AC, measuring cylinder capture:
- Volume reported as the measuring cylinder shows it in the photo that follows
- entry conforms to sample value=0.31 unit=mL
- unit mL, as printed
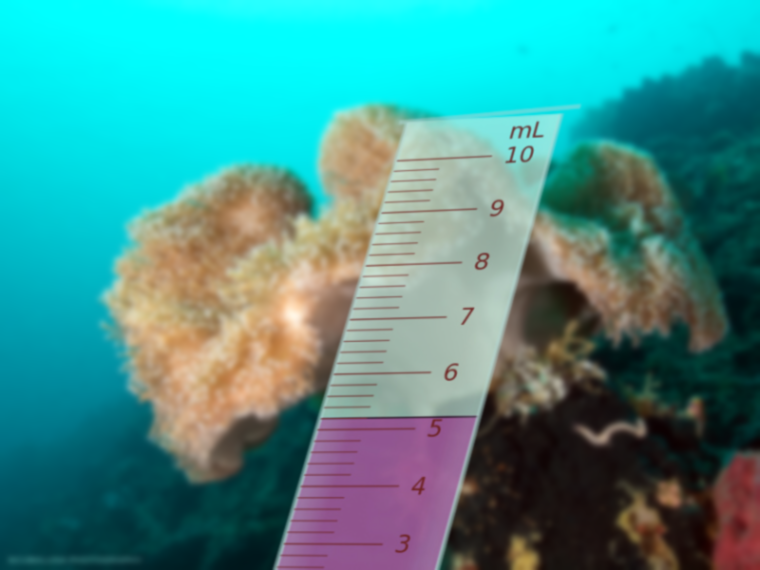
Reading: value=5.2 unit=mL
